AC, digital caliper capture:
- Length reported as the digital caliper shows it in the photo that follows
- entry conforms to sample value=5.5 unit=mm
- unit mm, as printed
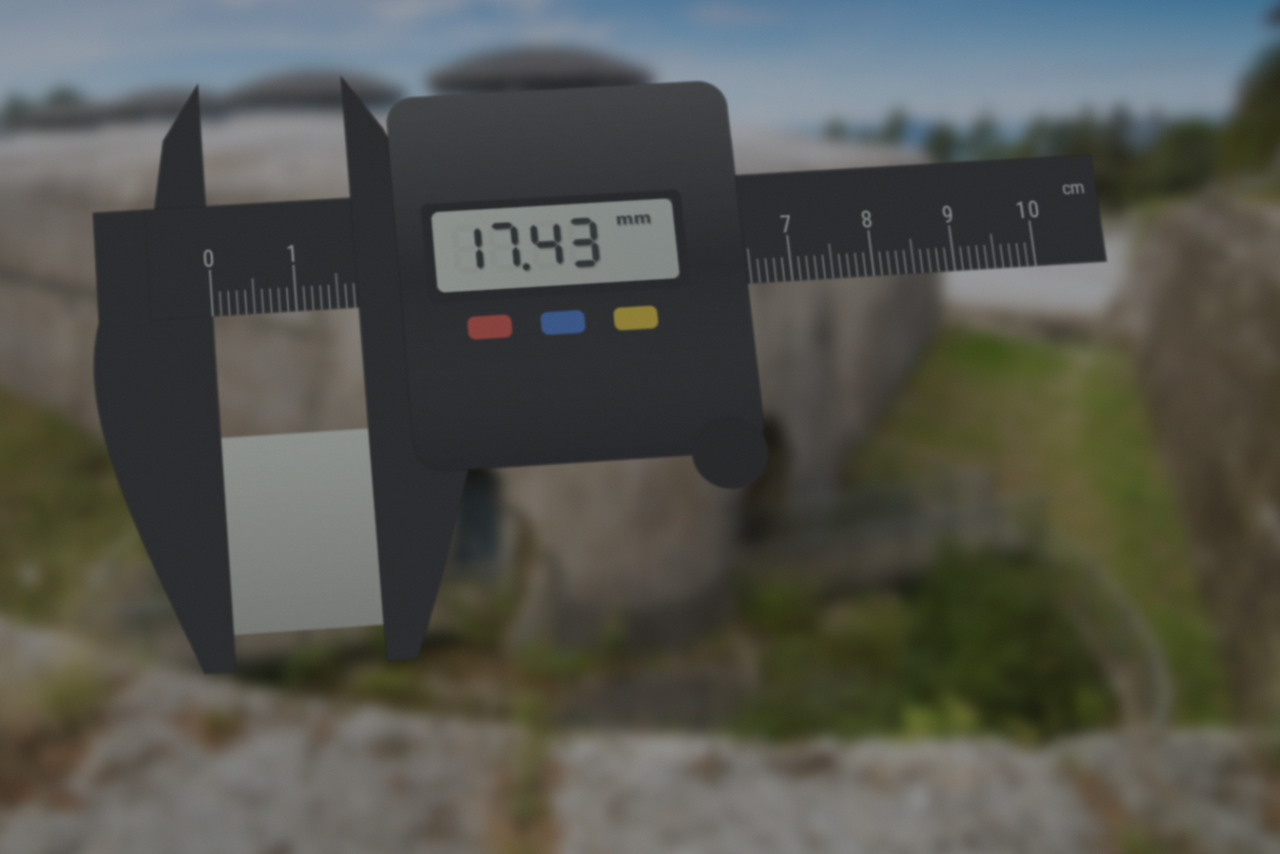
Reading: value=17.43 unit=mm
